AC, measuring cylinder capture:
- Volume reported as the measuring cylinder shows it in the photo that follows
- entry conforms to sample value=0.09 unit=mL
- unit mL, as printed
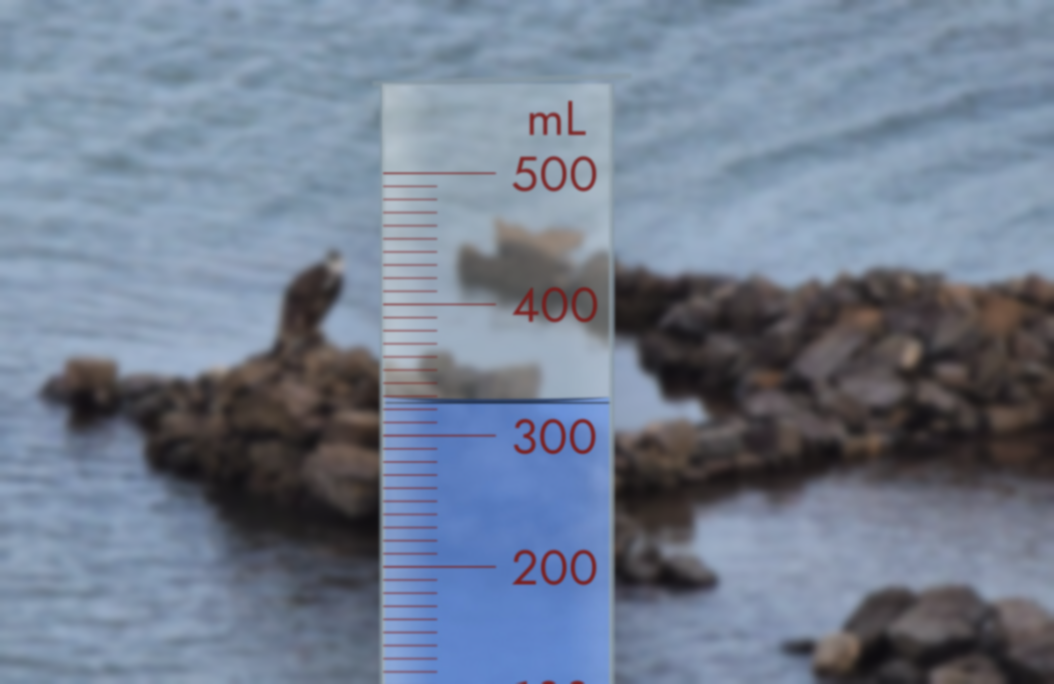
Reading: value=325 unit=mL
